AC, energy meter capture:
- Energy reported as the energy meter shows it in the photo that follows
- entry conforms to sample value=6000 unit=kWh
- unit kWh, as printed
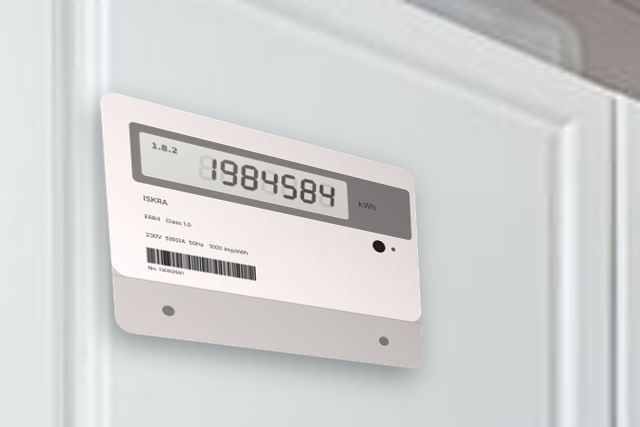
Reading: value=1984584 unit=kWh
